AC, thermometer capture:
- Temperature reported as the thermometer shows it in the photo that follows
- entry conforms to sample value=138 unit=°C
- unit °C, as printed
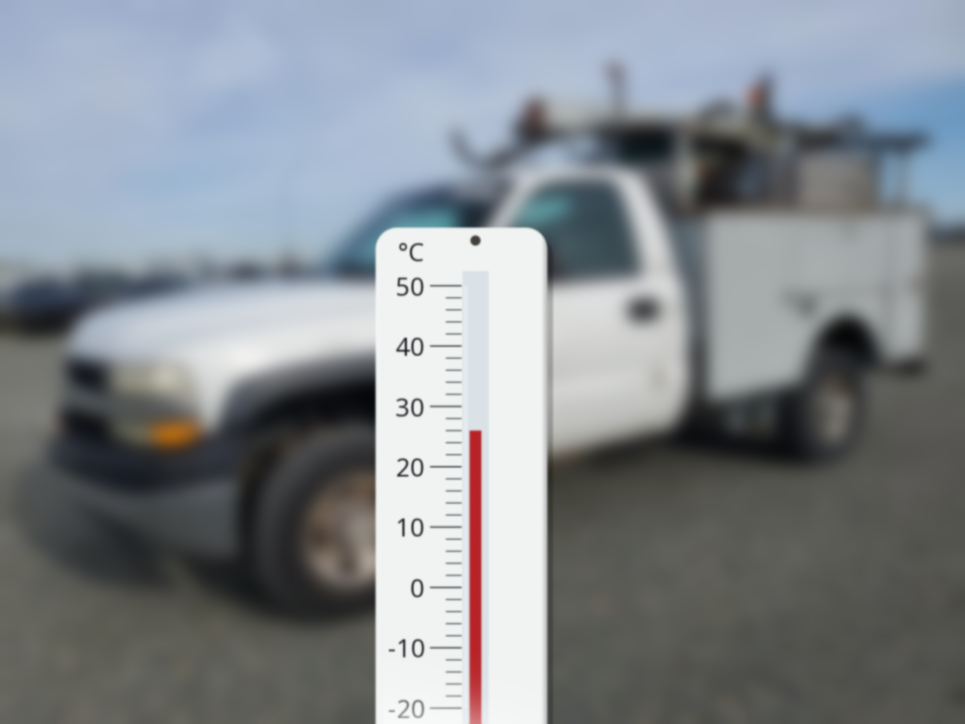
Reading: value=26 unit=°C
